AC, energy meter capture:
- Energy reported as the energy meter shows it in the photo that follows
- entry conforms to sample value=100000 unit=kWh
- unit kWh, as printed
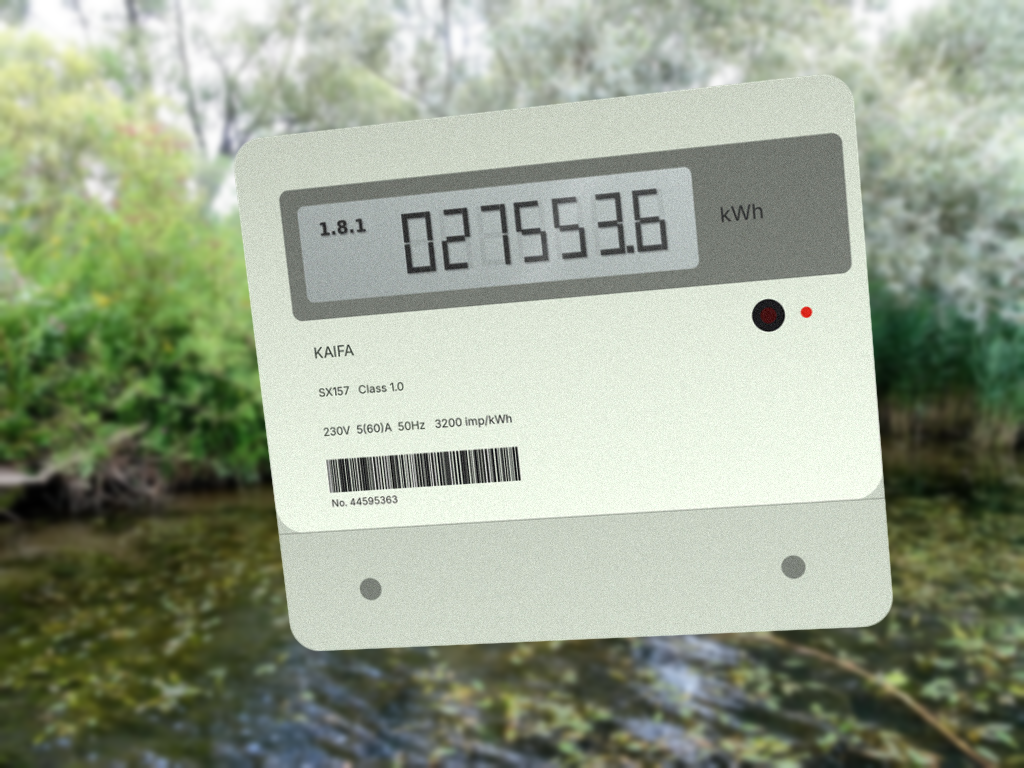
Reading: value=27553.6 unit=kWh
